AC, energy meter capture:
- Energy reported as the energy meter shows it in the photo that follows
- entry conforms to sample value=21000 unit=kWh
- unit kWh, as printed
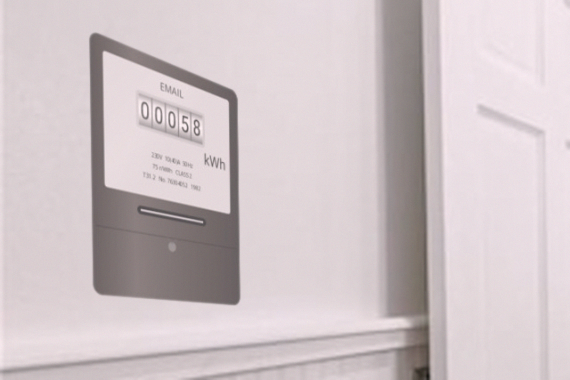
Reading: value=58 unit=kWh
